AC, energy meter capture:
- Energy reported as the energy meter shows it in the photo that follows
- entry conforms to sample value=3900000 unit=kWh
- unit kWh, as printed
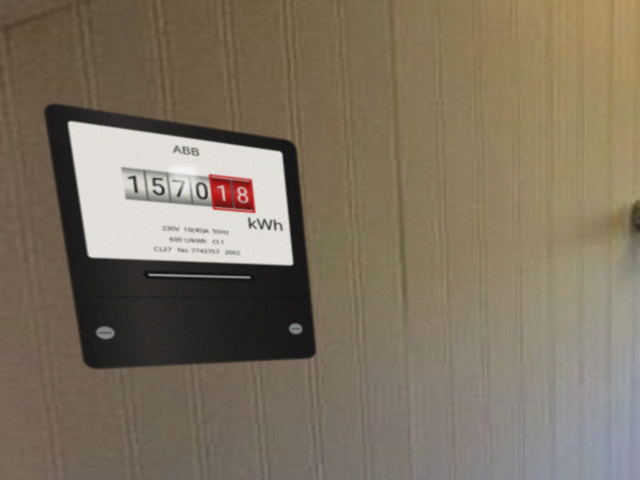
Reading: value=1570.18 unit=kWh
